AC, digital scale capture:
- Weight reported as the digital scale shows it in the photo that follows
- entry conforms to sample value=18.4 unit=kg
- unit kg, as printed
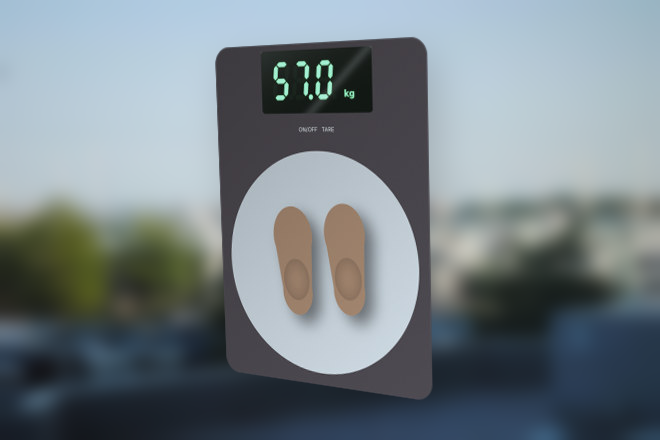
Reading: value=57.0 unit=kg
